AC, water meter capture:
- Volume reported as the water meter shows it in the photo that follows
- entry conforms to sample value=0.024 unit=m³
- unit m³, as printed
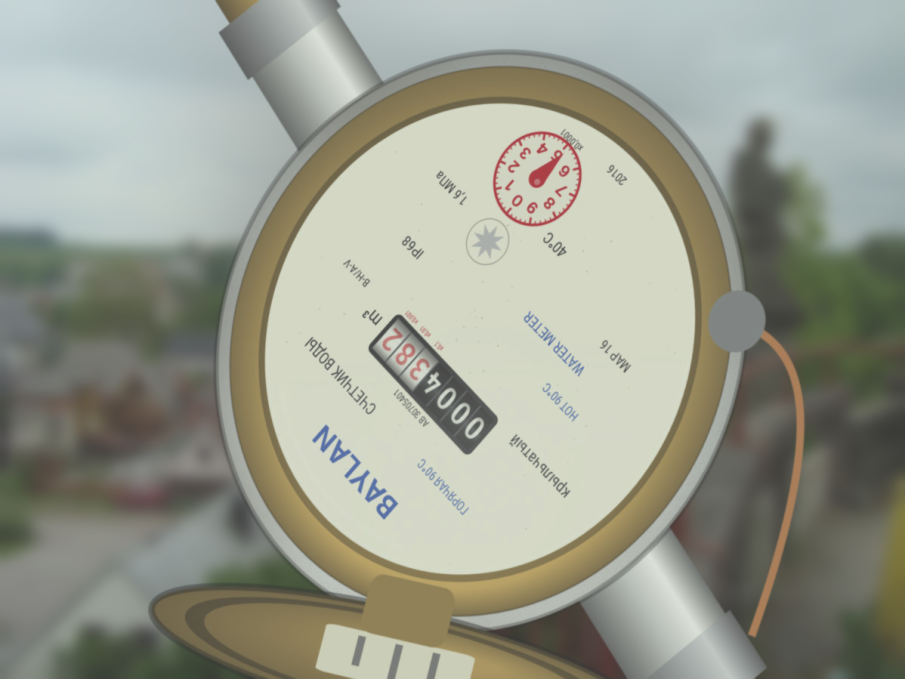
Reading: value=4.3825 unit=m³
